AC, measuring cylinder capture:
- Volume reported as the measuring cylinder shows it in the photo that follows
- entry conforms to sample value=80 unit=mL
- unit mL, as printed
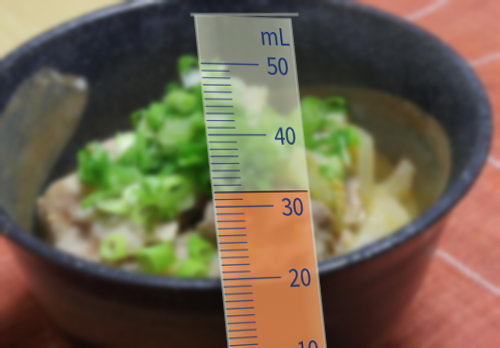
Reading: value=32 unit=mL
